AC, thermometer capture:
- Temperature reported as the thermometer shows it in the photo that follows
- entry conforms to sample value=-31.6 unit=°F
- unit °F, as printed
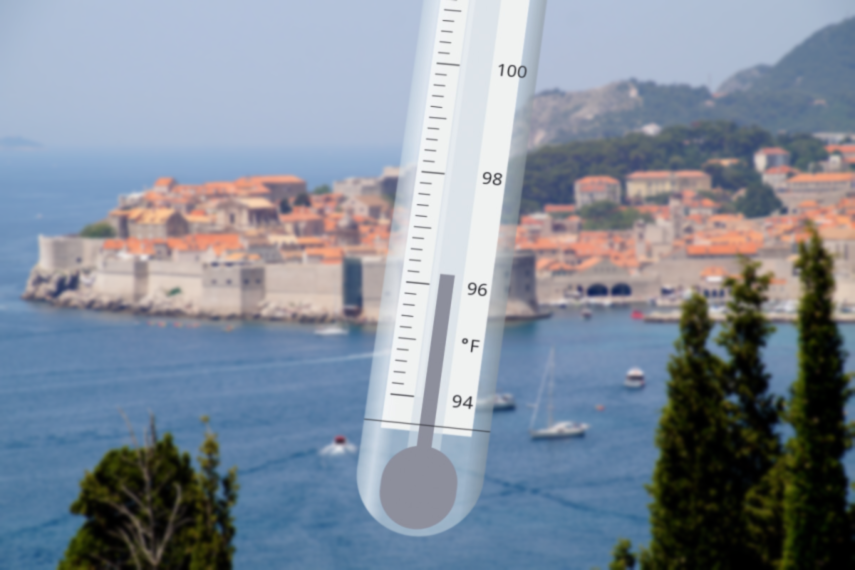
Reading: value=96.2 unit=°F
